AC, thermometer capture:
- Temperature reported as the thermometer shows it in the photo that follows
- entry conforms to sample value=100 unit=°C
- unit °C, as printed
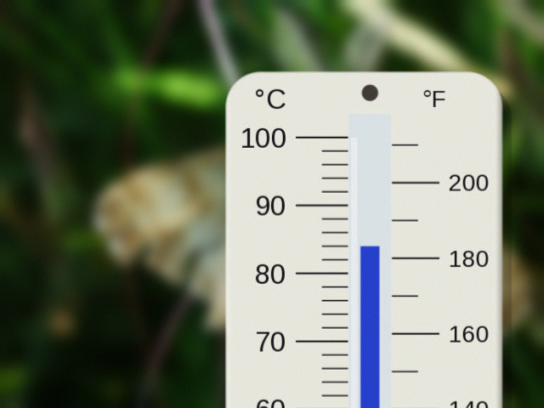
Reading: value=84 unit=°C
